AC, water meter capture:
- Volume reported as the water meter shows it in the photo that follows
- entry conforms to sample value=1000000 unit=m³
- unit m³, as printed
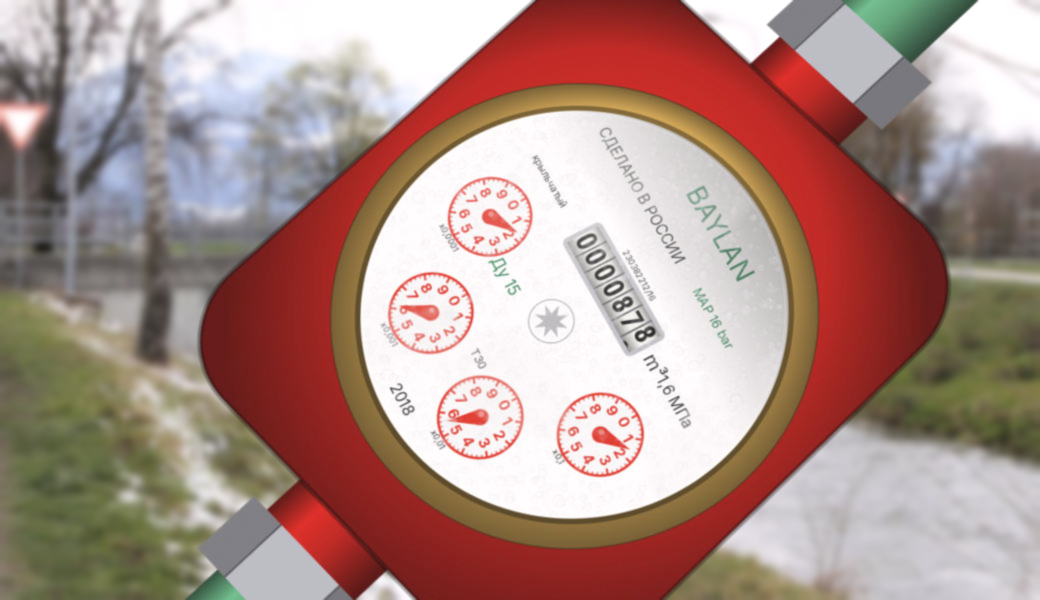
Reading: value=878.1561 unit=m³
